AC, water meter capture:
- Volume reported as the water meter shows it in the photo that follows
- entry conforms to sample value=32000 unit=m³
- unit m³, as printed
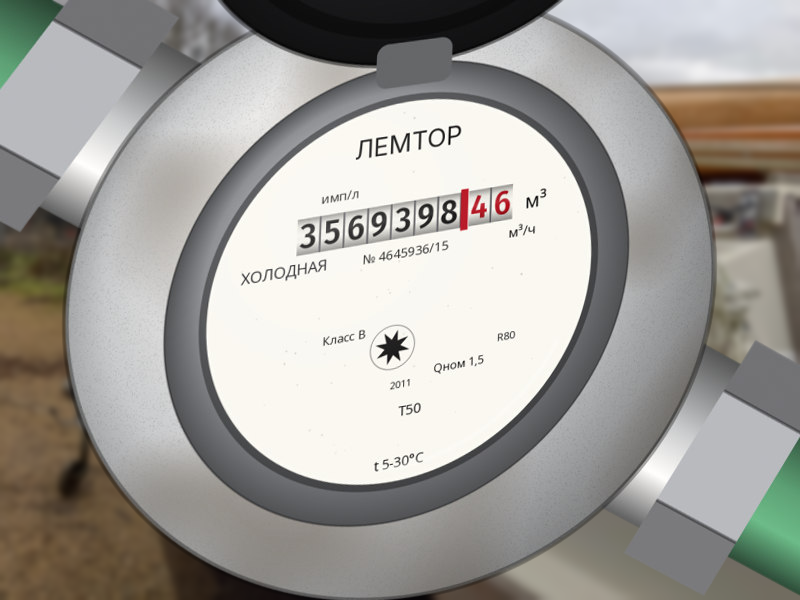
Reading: value=3569398.46 unit=m³
